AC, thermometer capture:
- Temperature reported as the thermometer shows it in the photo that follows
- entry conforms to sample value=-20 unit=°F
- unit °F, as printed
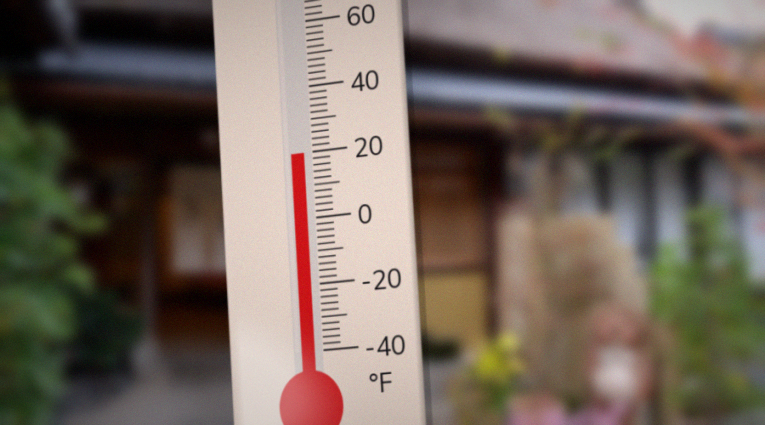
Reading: value=20 unit=°F
